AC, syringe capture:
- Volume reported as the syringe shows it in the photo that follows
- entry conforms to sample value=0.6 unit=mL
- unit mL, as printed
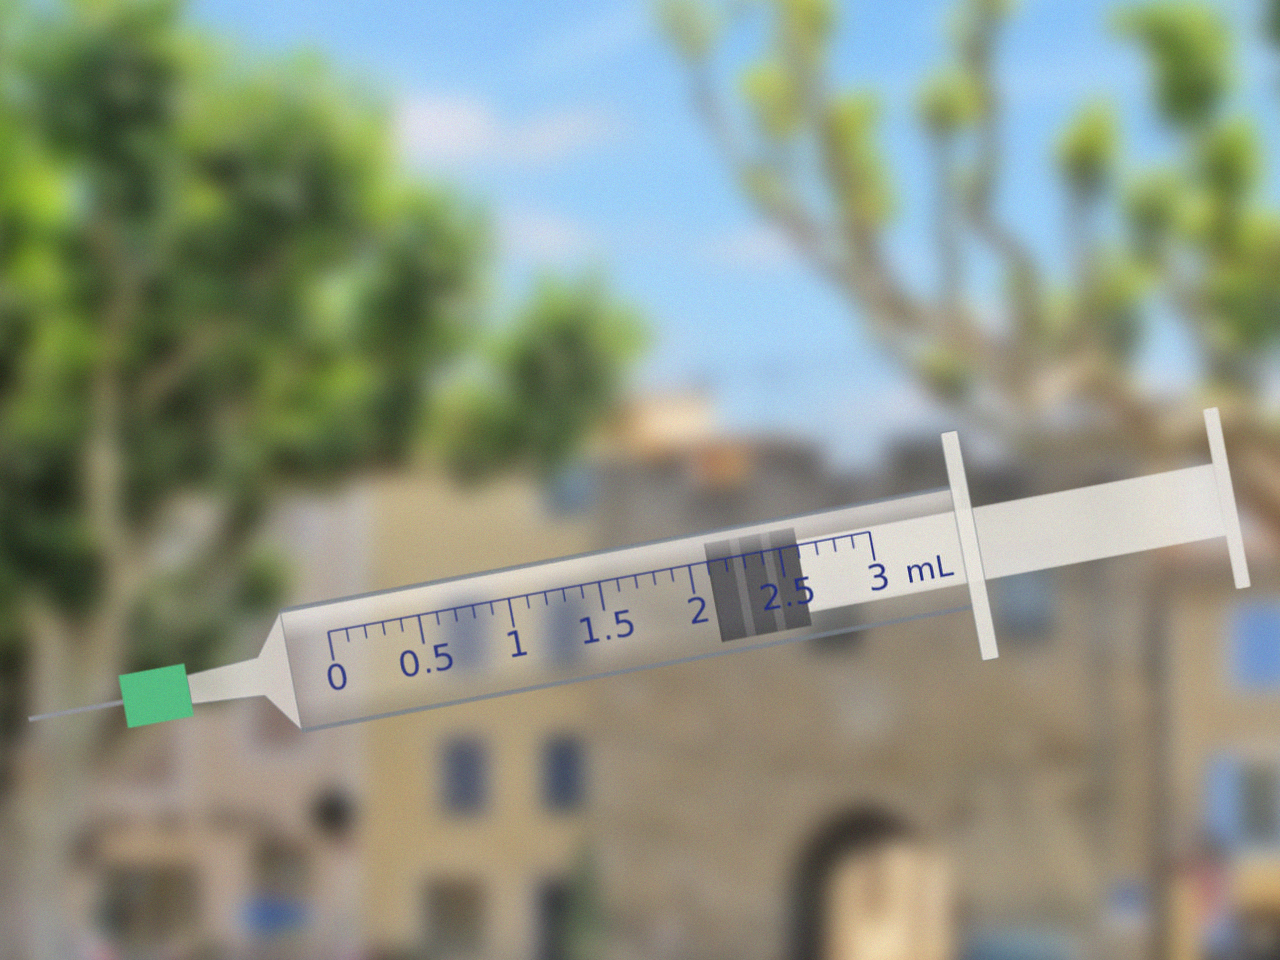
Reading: value=2.1 unit=mL
